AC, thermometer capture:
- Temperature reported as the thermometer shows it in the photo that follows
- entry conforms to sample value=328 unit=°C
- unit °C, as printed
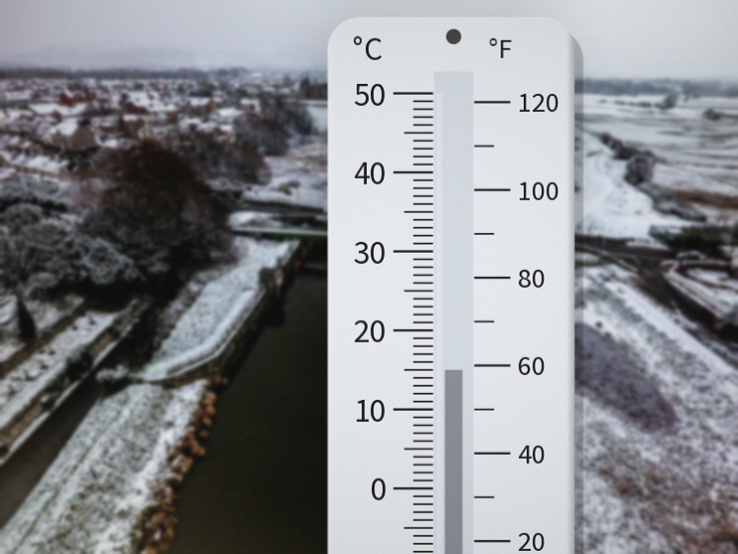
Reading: value=15 unit=°C
